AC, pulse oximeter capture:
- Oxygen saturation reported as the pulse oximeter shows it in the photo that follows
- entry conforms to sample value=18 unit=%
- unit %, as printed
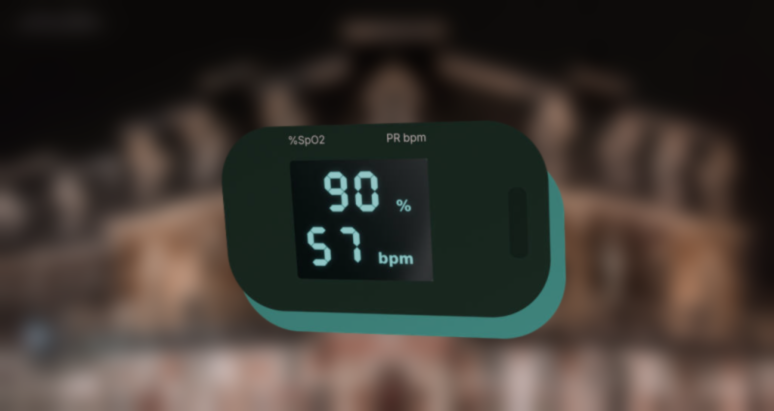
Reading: value=90 unit=%
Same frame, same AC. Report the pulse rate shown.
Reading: value=57 unit=bpm
